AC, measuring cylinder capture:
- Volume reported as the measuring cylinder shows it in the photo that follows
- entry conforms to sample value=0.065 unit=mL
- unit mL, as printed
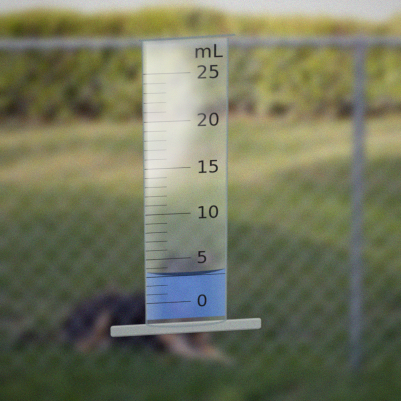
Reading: value=3 unit=mL
